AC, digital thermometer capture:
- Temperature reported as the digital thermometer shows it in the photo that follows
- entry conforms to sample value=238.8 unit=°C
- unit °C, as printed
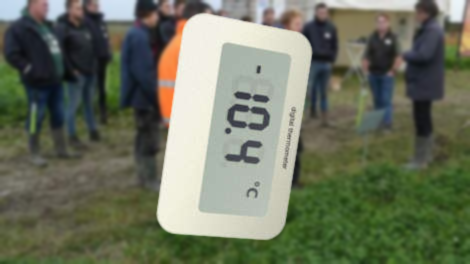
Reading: value=-10.4 unit=°C
